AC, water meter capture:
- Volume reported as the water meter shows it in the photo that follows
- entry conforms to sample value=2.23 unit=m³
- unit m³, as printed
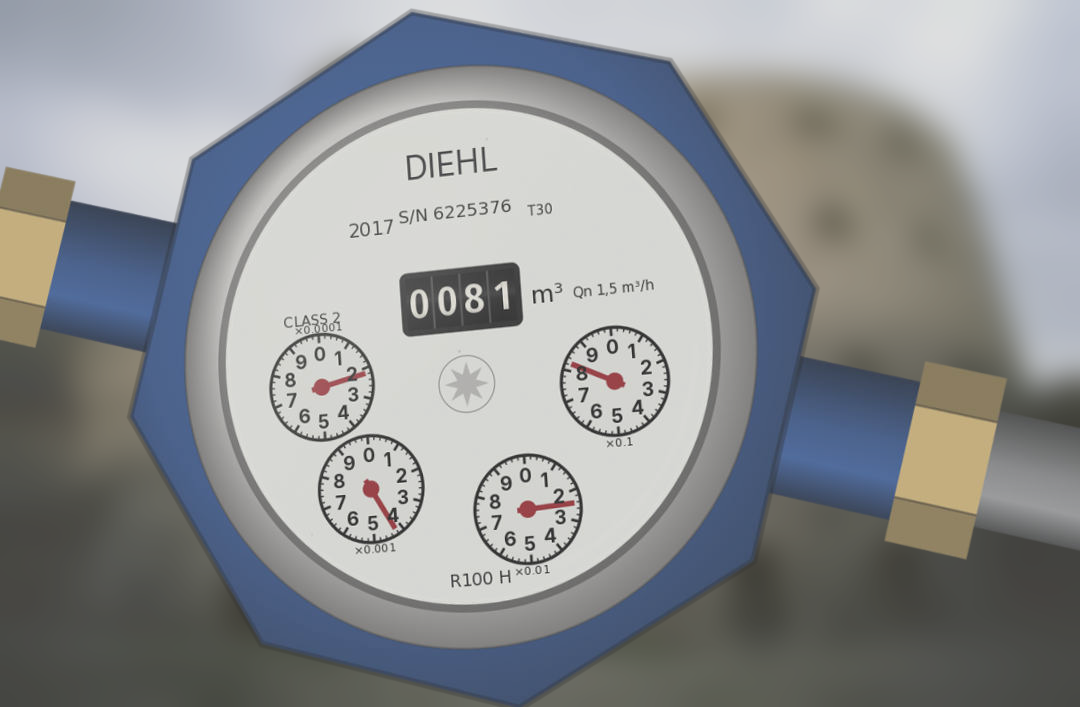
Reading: value=81.8242 unit=m³
